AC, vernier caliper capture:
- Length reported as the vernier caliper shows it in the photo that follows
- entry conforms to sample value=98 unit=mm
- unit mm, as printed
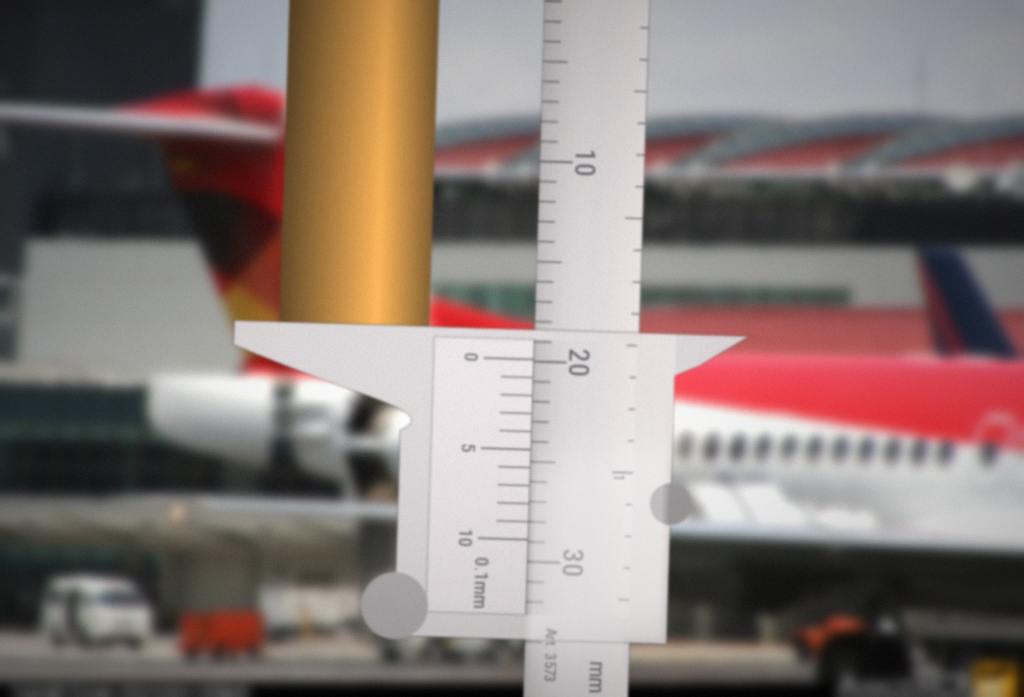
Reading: value=19.9 unit=mm
